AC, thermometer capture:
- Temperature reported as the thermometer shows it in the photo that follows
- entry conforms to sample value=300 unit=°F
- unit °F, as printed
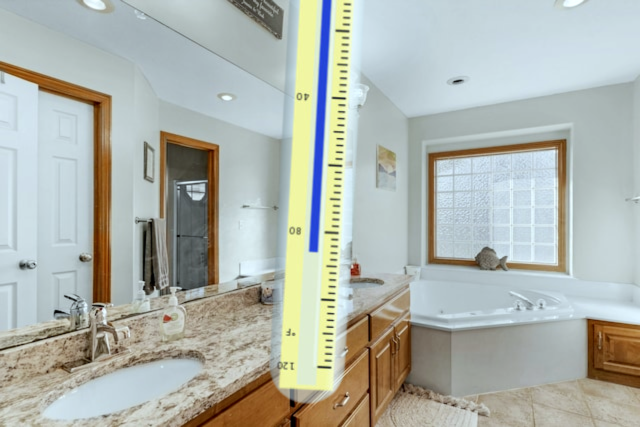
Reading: value=86 unit=°F
